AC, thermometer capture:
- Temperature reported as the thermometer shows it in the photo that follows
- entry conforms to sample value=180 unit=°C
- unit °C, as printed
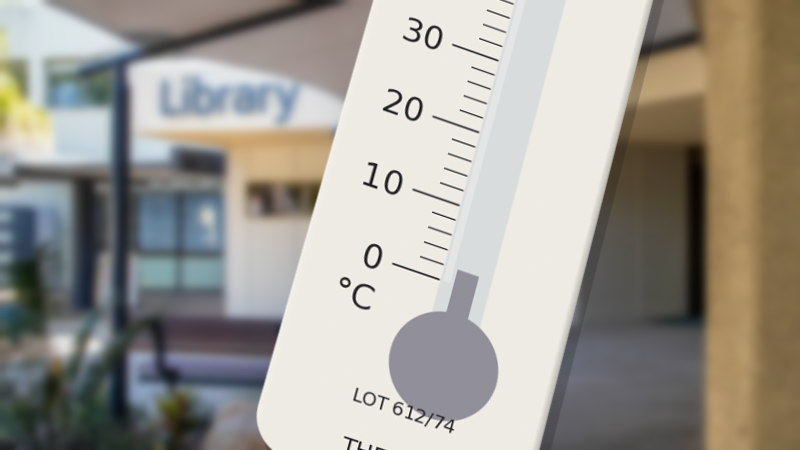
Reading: value=2 unit=°C
